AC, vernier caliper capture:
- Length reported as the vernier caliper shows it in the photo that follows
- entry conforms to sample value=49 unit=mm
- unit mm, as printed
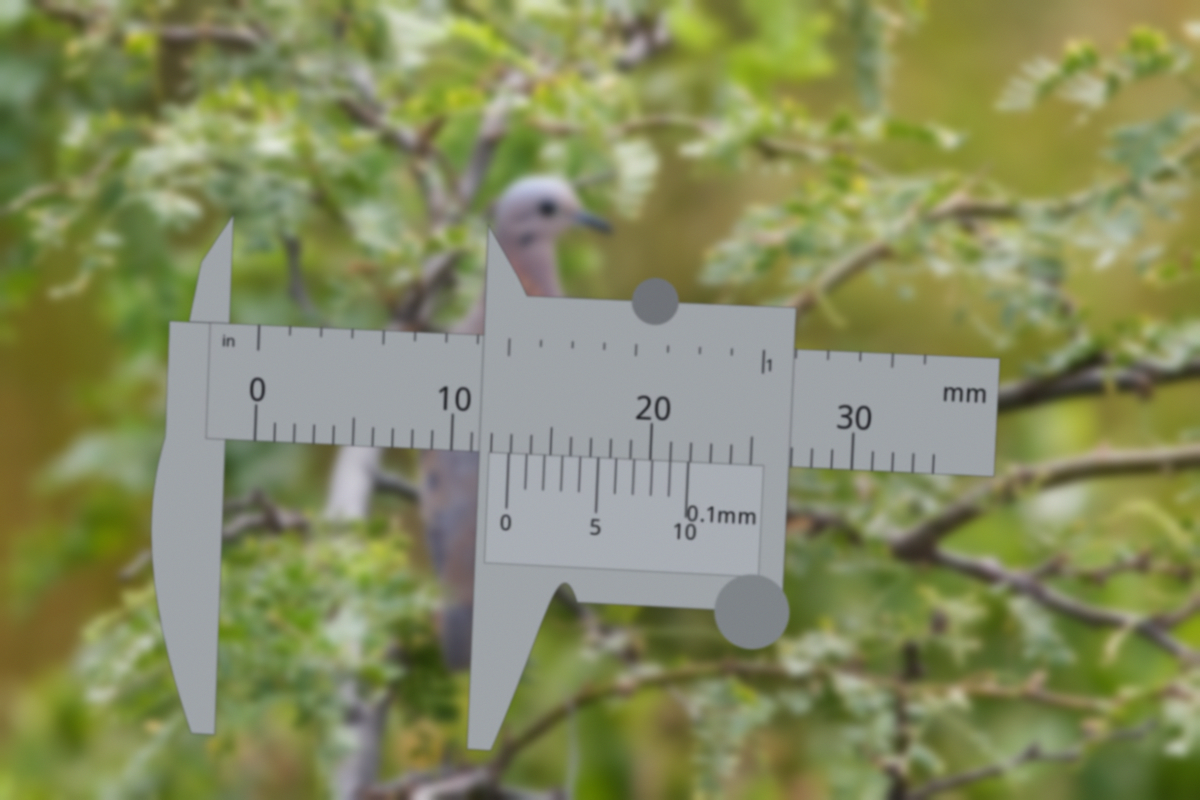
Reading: value=12.9 unit=mm
